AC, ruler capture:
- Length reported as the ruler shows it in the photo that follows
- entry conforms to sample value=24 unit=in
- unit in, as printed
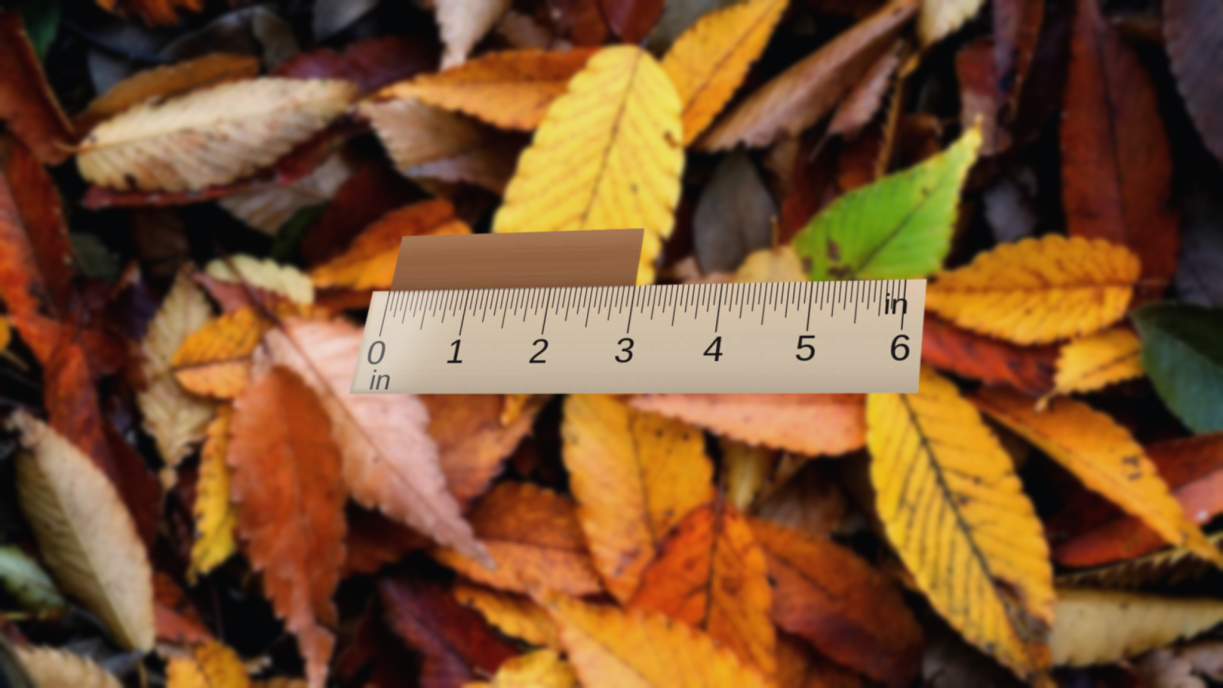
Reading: value=3 unit=in
